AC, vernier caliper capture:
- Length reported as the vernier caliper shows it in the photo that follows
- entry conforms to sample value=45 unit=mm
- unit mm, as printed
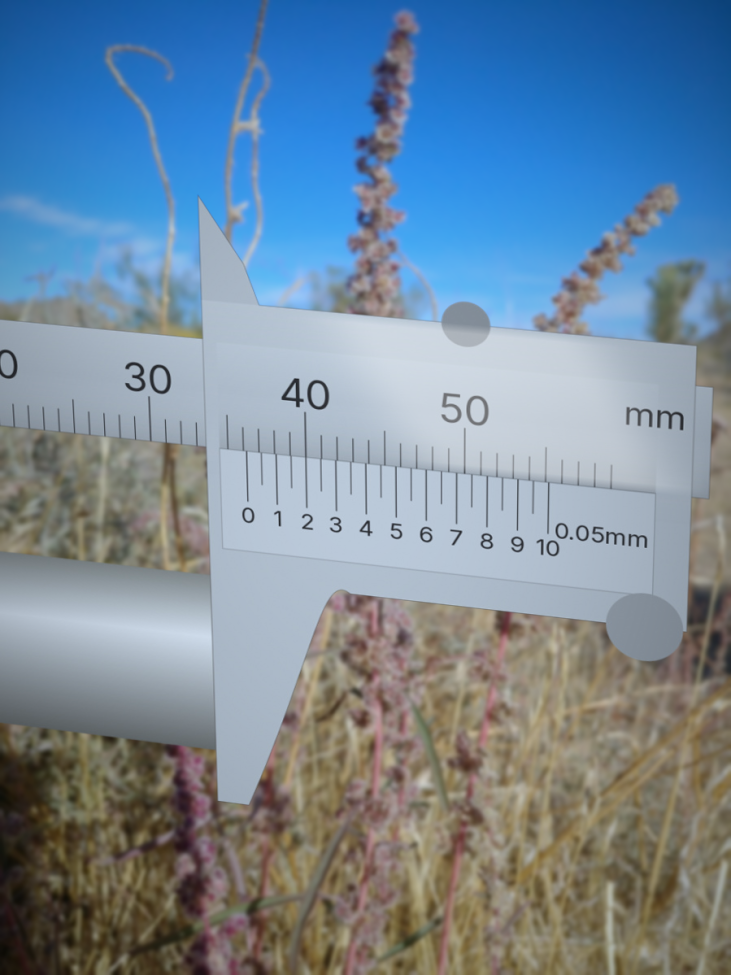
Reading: value=36.2 unit=mm
